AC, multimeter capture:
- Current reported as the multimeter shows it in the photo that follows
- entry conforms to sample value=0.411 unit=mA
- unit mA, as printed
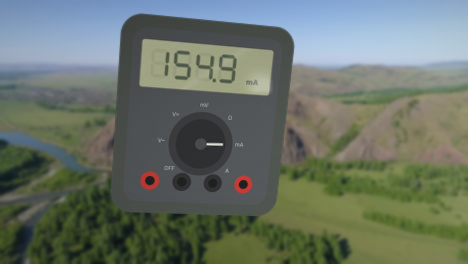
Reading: value=154.9 unit=mA
